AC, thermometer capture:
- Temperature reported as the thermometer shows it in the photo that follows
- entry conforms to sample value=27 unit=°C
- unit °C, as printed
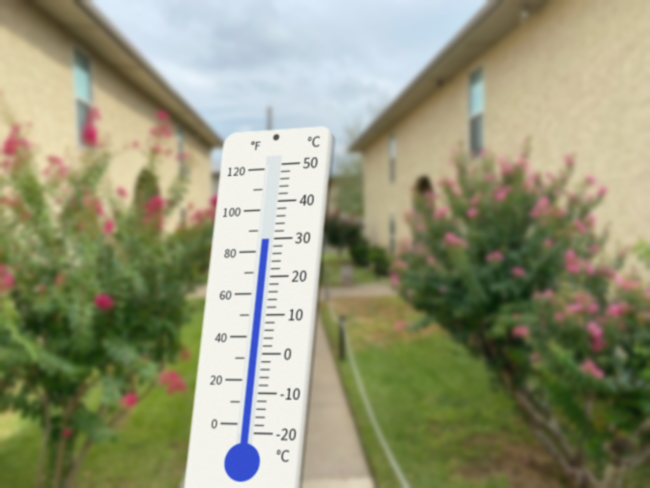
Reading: value=30 unit=°C
